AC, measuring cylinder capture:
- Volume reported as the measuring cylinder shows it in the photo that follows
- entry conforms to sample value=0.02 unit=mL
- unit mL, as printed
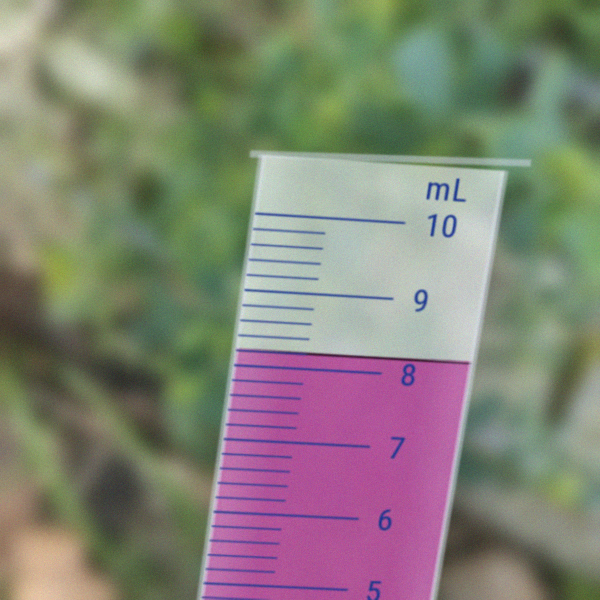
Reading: value=8.2 unit=mL
